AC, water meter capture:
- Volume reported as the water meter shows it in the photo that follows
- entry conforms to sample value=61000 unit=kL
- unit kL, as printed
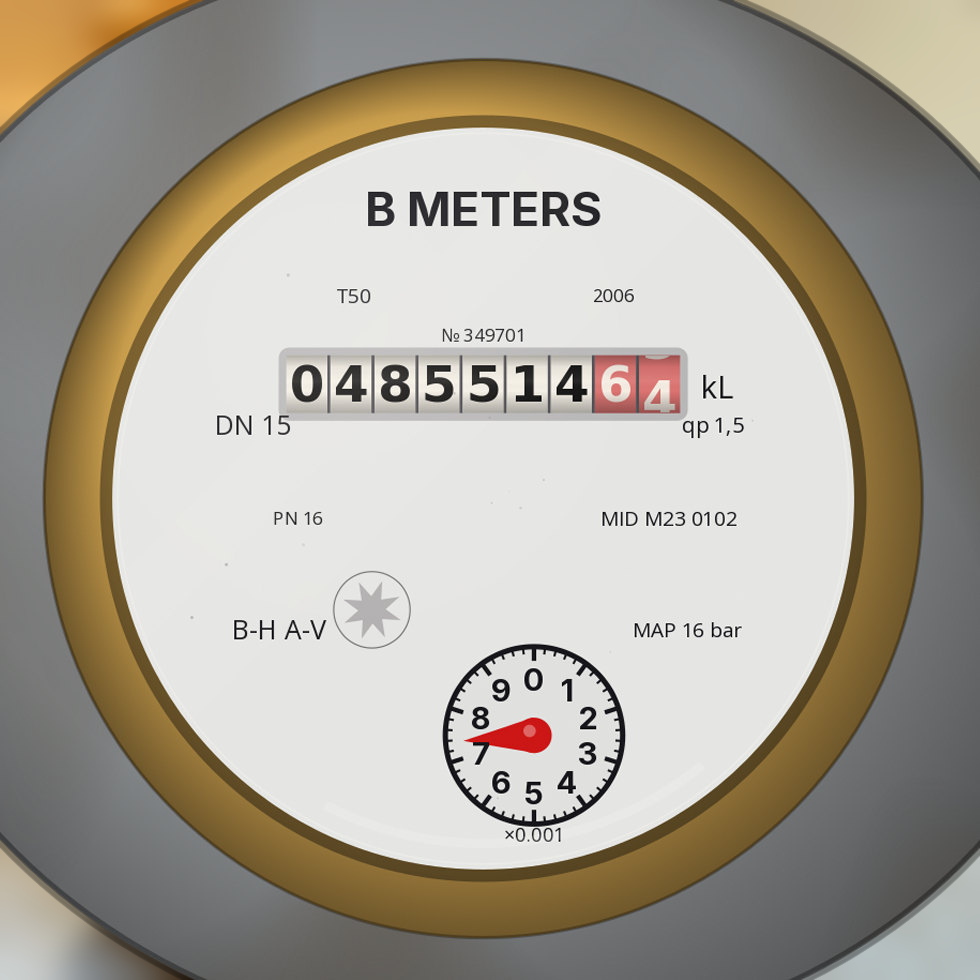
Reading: value=485514.637 unit=kL
